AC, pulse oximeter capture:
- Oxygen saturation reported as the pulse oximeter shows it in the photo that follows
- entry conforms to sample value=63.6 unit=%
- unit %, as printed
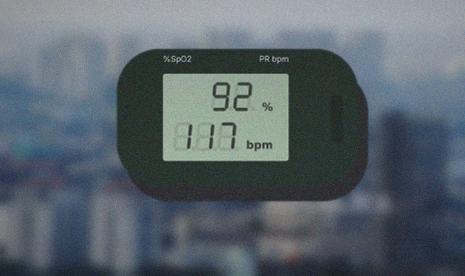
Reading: value=92 unit=%
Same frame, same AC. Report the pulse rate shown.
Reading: value=117 unit=bpm
